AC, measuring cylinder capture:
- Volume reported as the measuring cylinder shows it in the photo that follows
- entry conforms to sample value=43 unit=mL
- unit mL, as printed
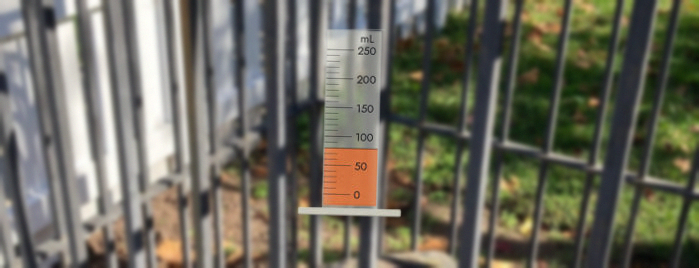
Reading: value=80 unit=mL
